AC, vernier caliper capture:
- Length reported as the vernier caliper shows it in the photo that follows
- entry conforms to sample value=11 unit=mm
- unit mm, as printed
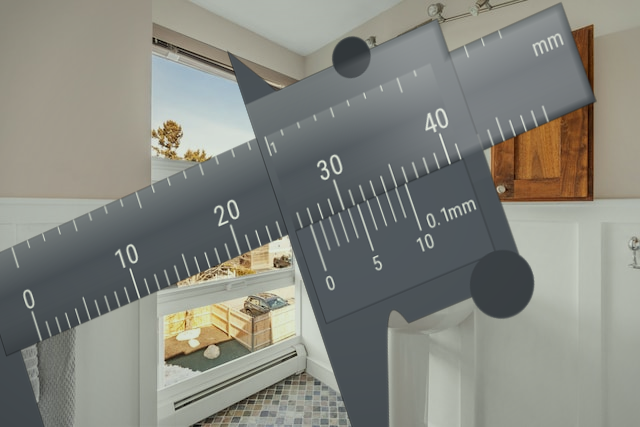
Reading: value=26.8 unit=mm
